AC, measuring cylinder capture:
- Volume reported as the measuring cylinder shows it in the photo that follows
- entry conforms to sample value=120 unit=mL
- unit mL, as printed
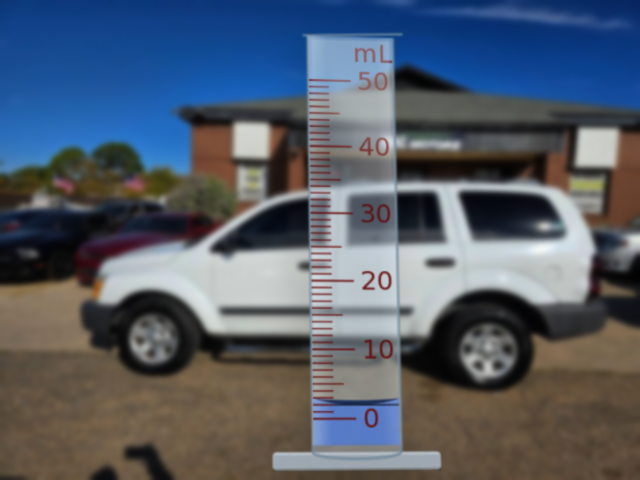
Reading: value=2 unit=mL
